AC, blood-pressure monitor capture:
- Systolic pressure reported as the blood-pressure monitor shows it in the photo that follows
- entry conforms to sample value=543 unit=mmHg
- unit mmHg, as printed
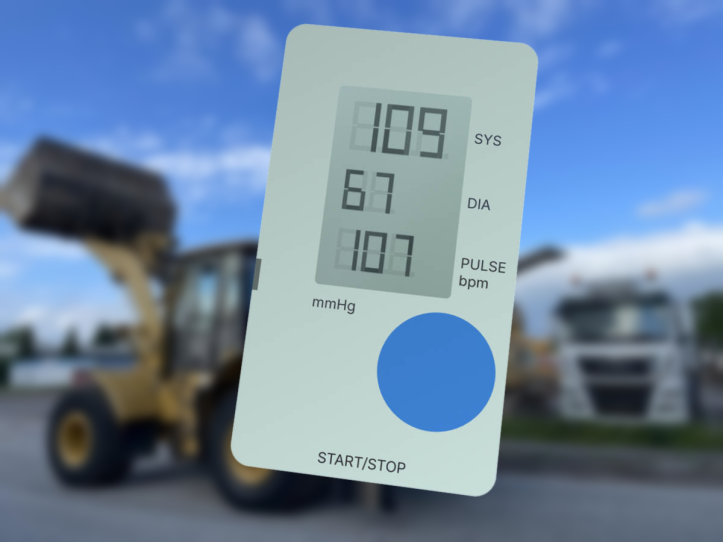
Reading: value=109 unit=mmHg
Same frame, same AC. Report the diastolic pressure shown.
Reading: value=67 unit=mmHg
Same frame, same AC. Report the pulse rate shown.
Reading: value=107 unit=bpm
